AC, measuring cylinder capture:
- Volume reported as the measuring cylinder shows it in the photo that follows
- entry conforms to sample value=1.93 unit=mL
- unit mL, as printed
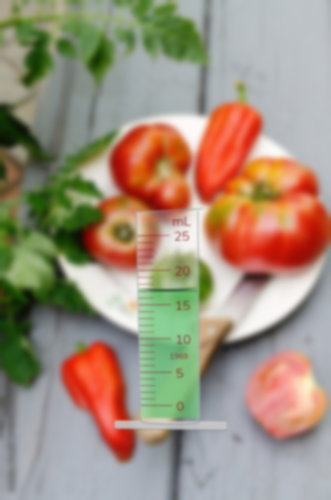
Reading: value=17 unit=mL
